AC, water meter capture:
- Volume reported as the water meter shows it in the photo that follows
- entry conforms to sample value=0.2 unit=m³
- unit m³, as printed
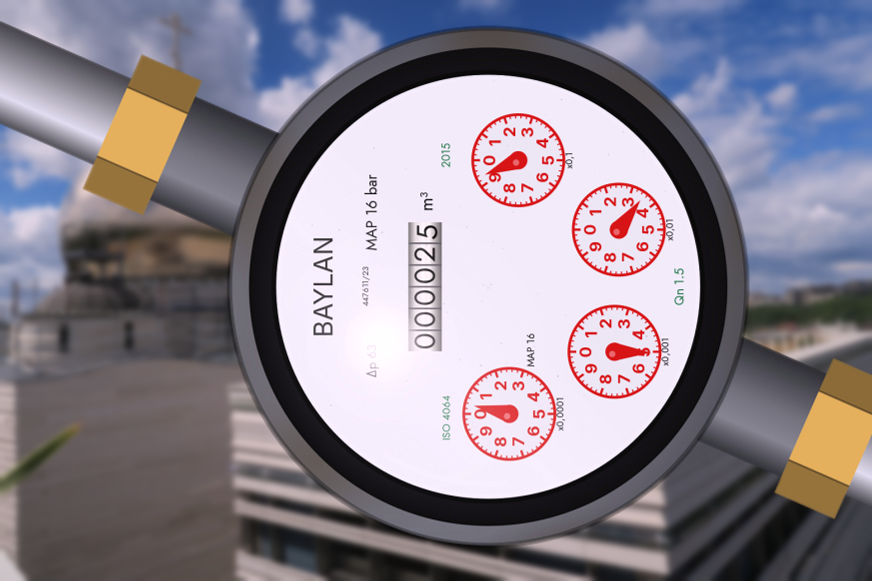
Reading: value=24.9350 unit=m³
